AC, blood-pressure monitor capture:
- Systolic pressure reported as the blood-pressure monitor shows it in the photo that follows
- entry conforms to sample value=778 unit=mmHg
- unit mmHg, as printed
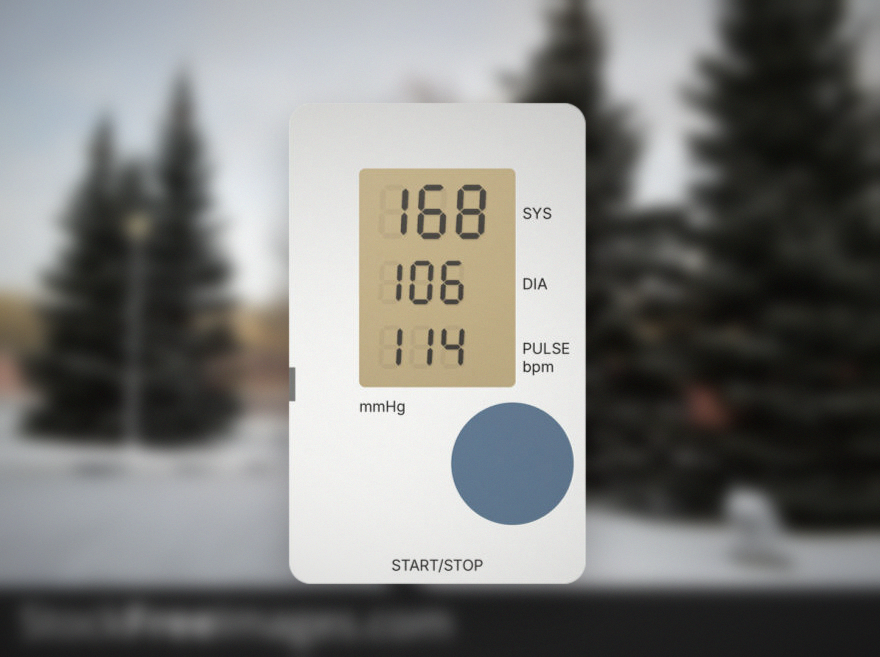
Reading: value=168 unit=mmHg
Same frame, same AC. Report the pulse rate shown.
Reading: value=114 unit=bpm
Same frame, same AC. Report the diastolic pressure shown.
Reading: value=106 unit=mmHg
